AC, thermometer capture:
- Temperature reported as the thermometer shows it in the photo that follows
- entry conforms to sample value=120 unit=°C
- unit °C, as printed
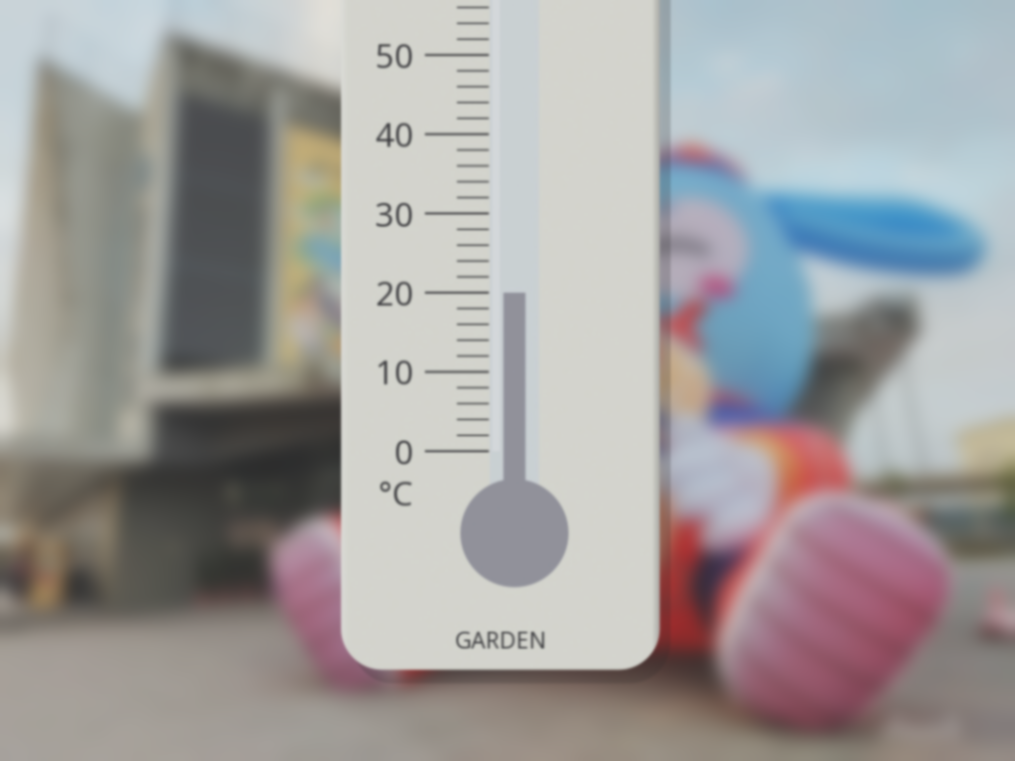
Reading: value=20 unit=°C
